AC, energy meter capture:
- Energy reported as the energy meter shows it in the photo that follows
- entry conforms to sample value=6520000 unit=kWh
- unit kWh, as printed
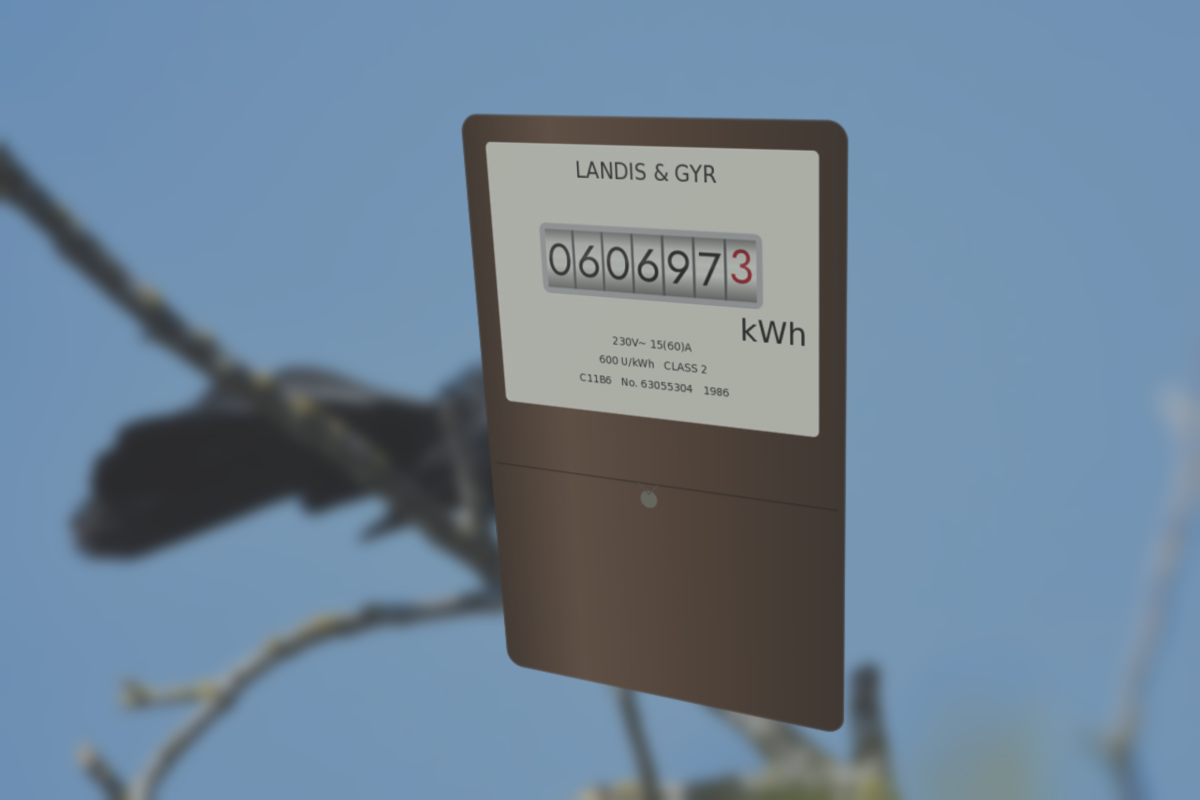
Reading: value=60697.3 unit=kWh
